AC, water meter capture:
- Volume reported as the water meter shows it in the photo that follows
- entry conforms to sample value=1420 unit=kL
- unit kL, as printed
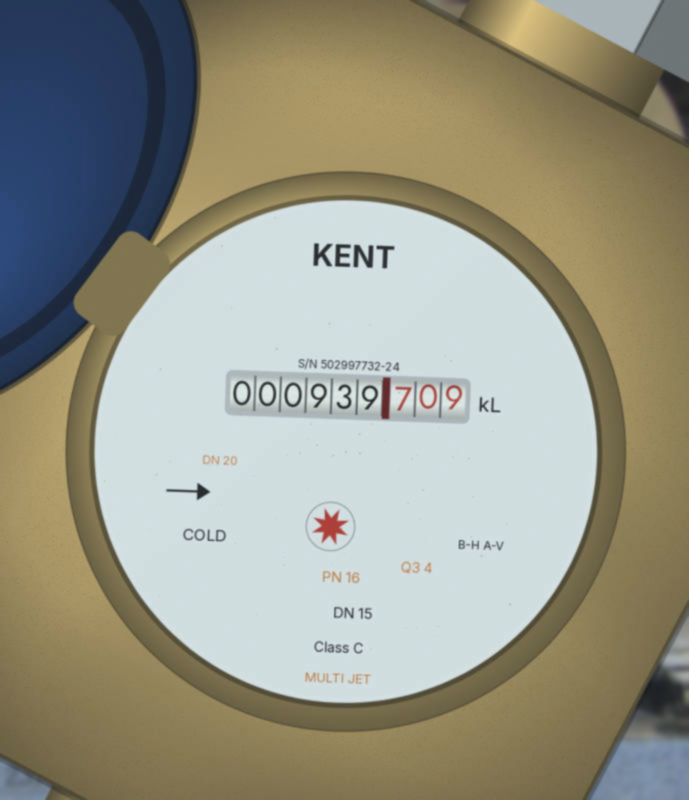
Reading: value=939.709 unit=kL
